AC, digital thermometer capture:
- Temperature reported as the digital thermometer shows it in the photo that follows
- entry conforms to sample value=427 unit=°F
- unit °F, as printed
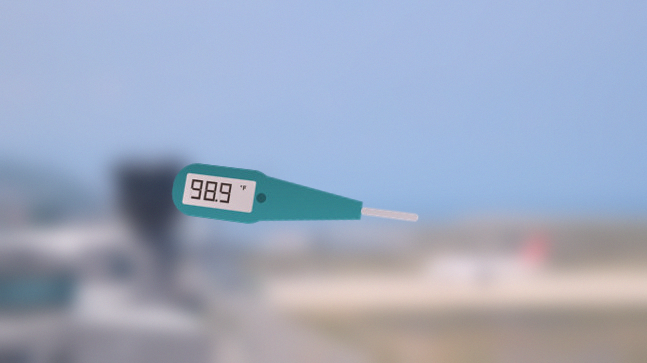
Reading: value=98.9 unit=°F
